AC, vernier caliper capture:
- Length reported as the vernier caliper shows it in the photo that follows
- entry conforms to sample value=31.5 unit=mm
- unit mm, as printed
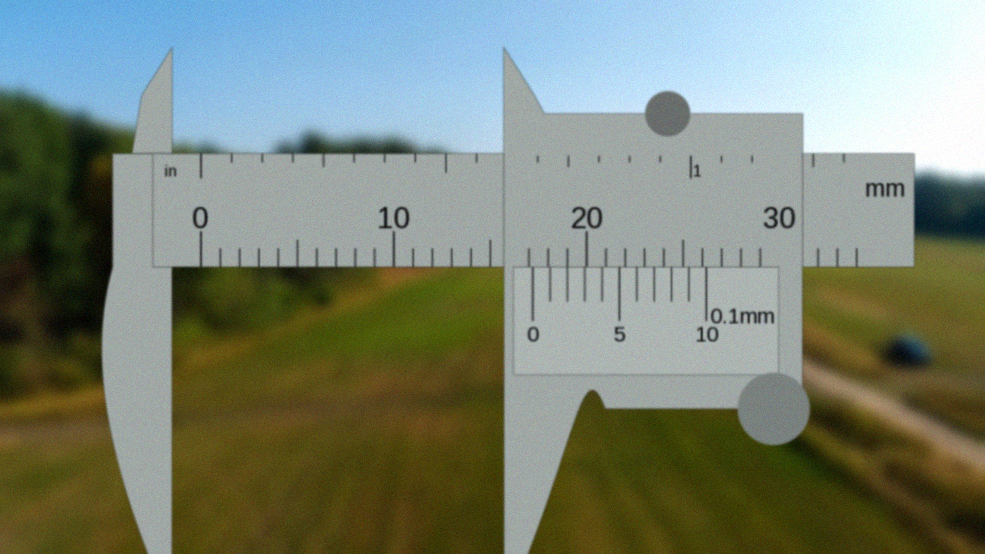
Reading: value=17.2 unit=mm
